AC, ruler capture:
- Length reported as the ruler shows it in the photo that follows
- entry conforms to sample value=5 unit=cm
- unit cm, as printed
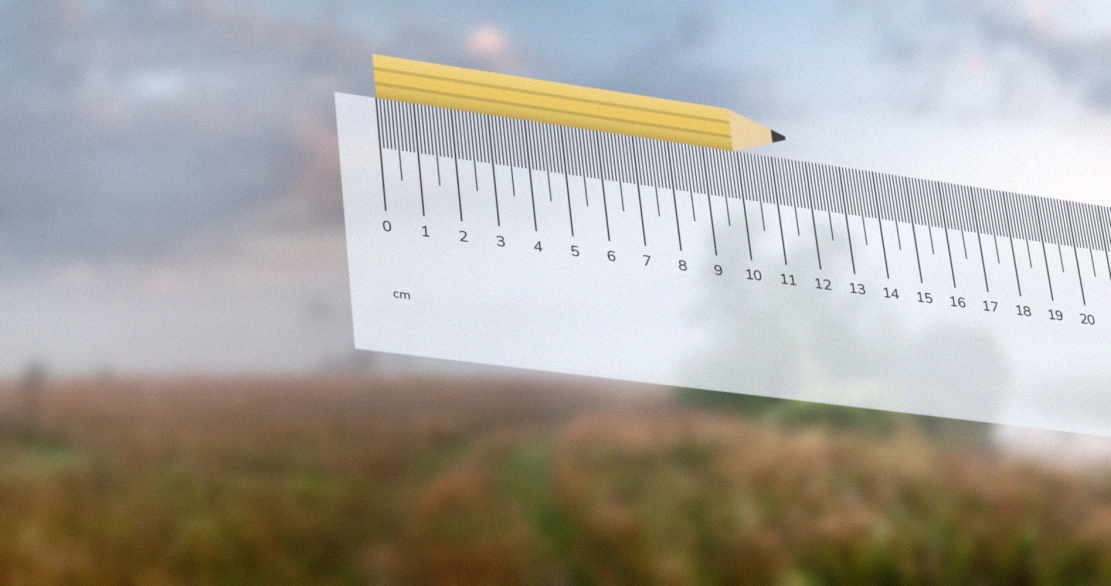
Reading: value=11.5 unit=cm
